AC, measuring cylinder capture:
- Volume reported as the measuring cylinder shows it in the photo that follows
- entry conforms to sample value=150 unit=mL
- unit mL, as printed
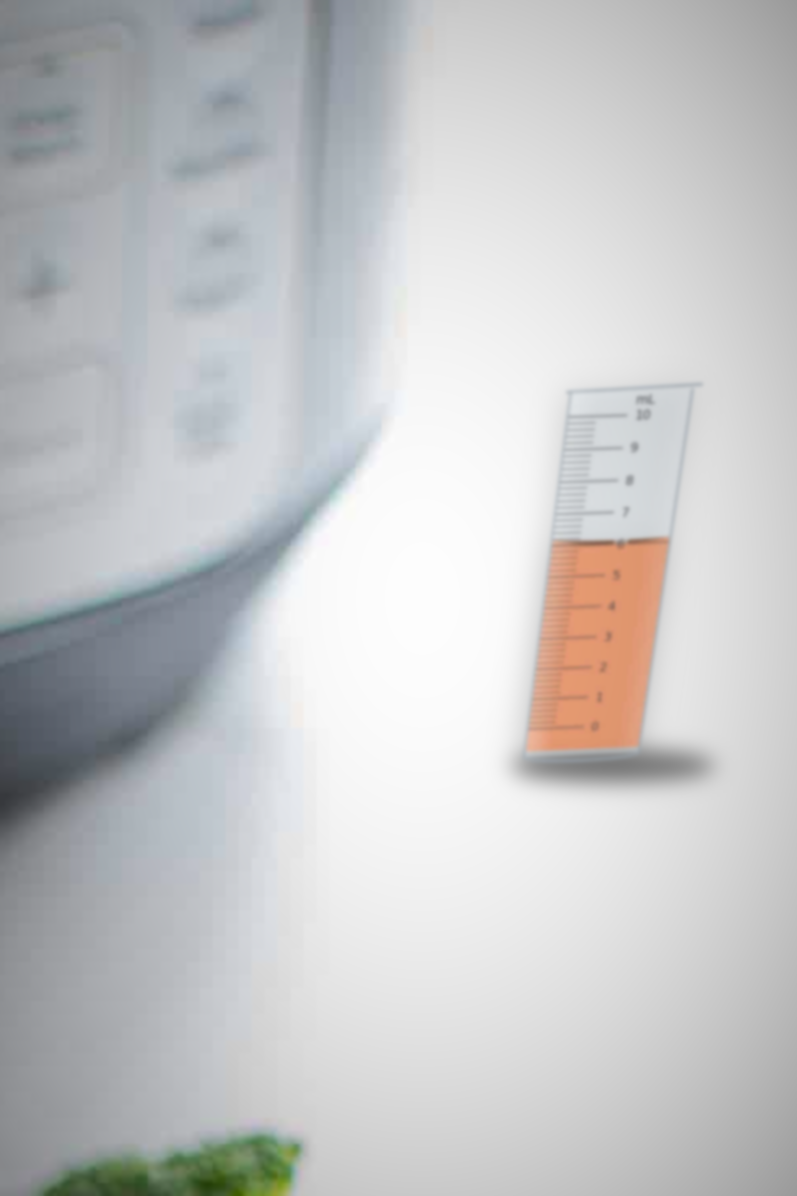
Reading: value=6 unit=mL
